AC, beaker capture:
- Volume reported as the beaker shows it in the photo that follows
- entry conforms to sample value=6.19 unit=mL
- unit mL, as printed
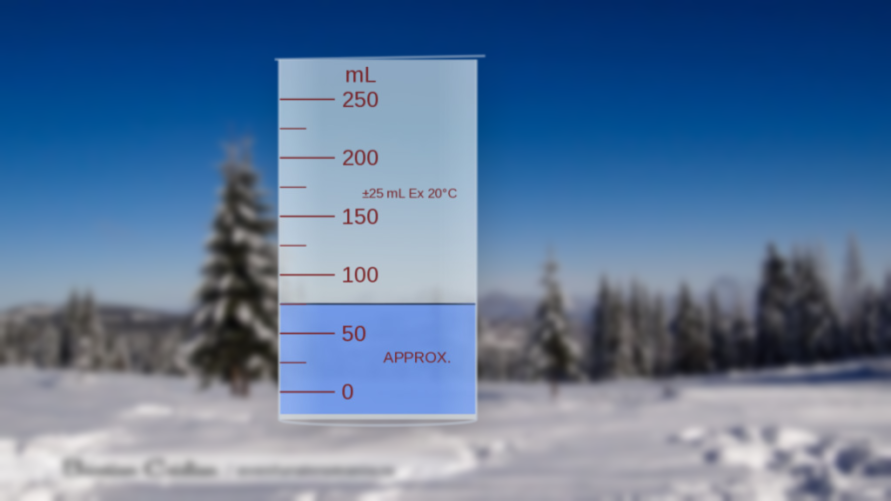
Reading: value=75 unit=mL
